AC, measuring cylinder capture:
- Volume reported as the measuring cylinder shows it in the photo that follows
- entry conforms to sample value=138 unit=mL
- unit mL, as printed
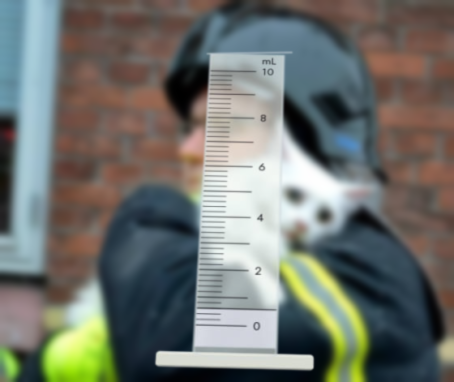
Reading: value=0.6 unit=mL
